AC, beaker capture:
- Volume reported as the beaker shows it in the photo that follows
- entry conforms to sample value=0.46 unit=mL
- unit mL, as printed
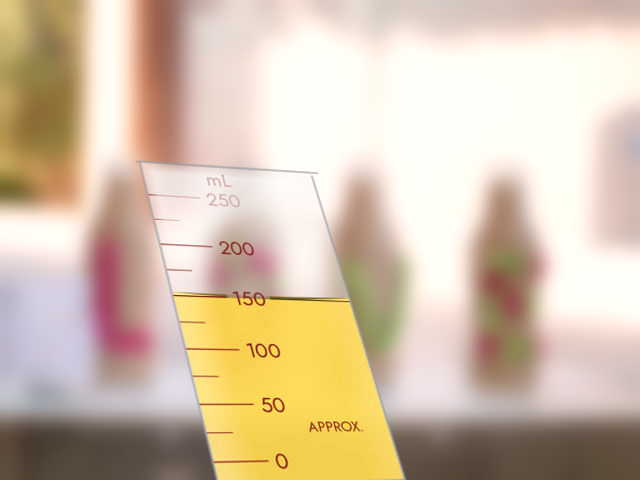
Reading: value=150 unit=mL
